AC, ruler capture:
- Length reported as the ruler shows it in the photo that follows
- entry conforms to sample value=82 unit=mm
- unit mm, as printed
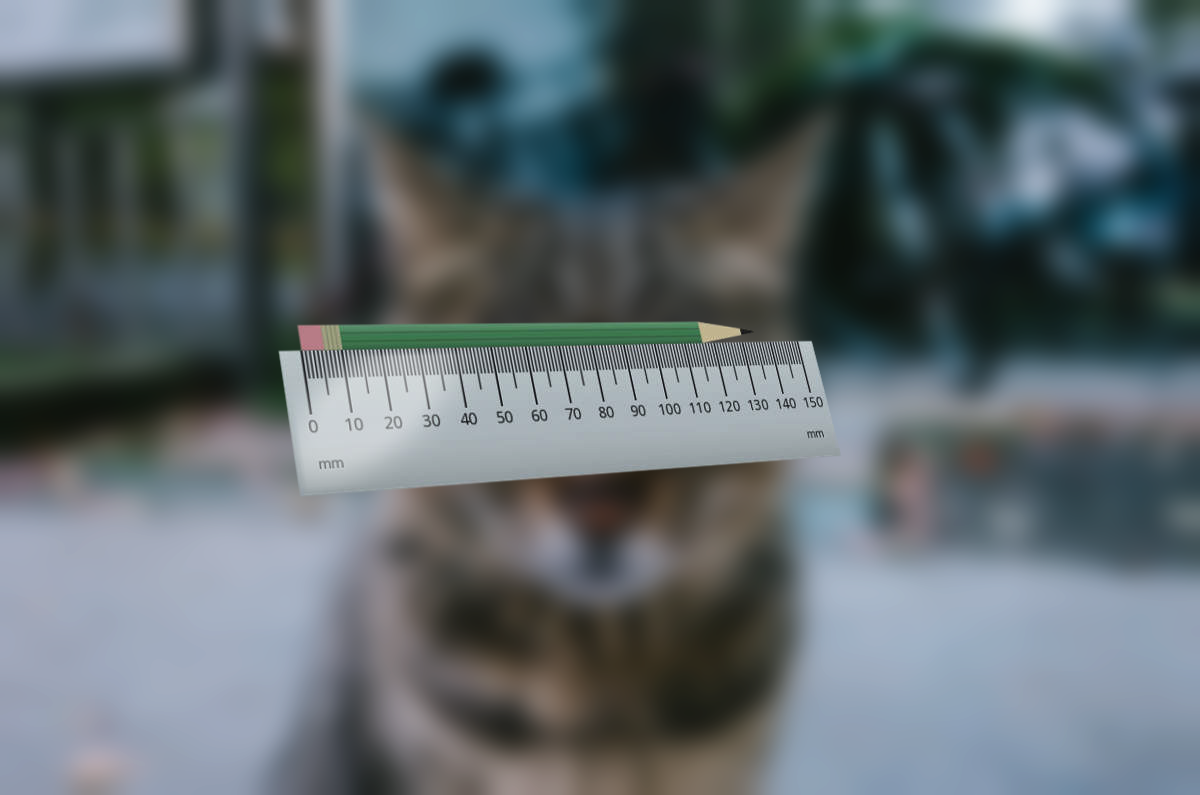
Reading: value=135 unit=mm
